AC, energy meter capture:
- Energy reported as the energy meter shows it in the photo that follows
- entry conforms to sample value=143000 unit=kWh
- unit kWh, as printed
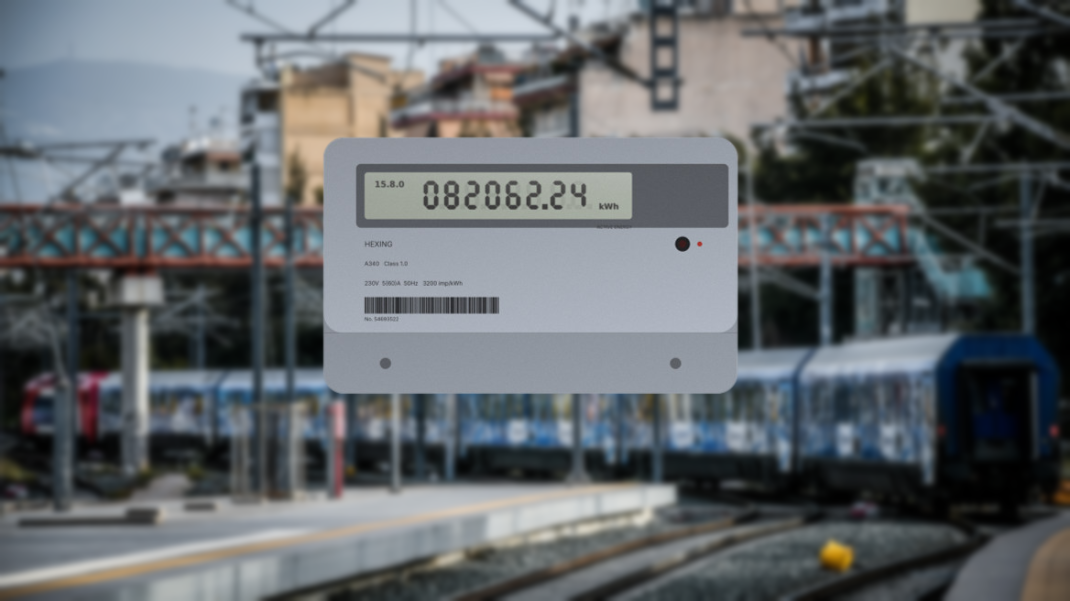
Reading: value=82062.24 unit=kWh
